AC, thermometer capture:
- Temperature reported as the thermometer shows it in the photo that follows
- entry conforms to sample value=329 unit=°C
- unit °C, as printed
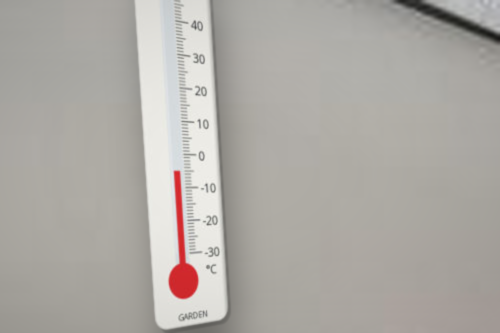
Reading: value=-5 unit=°C
